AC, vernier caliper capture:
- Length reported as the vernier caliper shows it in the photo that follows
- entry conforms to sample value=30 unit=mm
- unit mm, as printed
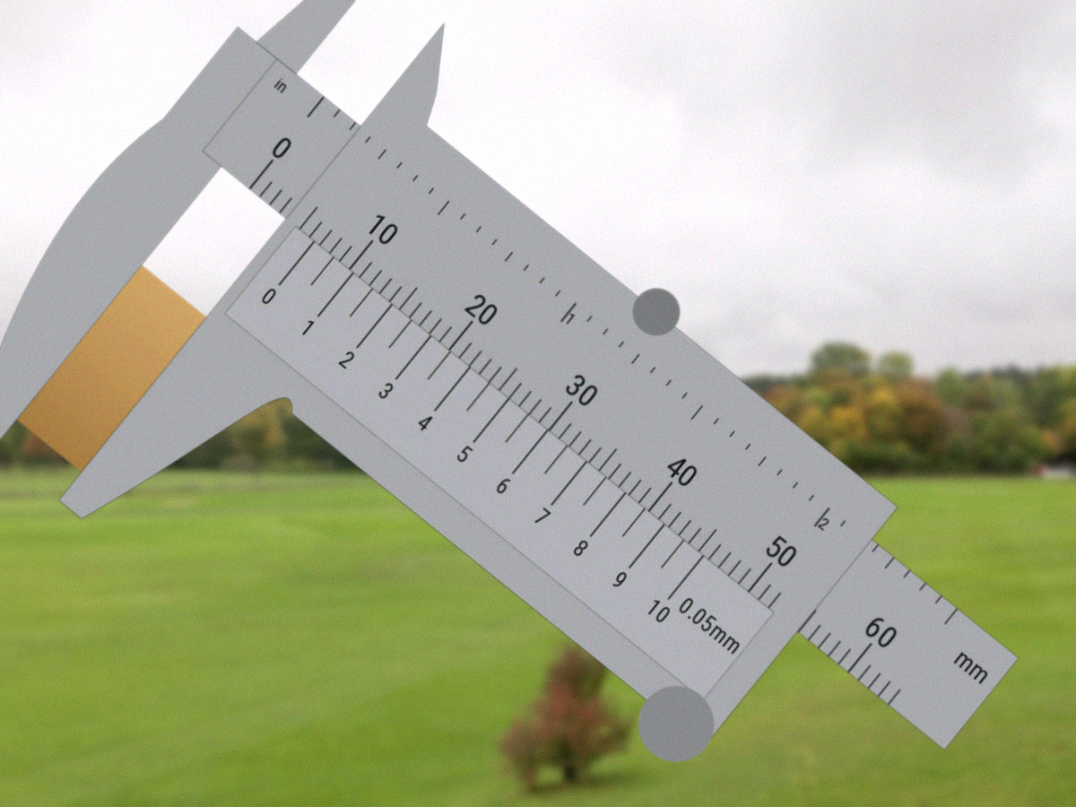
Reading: value=6.5 unit=mm
